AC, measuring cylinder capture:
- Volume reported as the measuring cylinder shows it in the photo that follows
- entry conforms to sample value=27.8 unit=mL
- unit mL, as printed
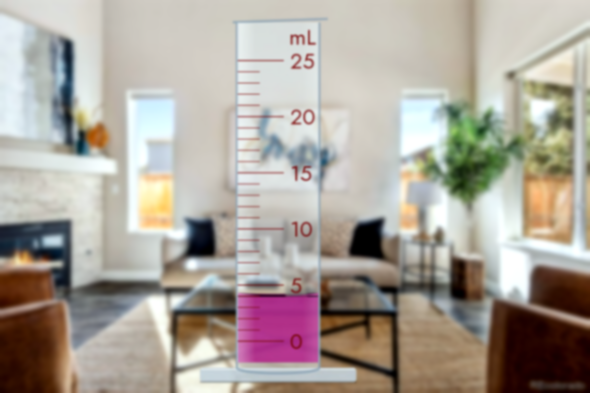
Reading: value=4 unit=mL
